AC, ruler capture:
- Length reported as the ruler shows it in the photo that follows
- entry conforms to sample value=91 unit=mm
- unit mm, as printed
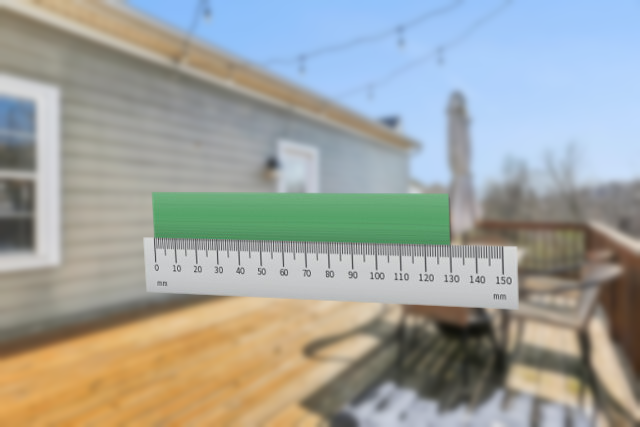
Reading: value=130 unit=mm
